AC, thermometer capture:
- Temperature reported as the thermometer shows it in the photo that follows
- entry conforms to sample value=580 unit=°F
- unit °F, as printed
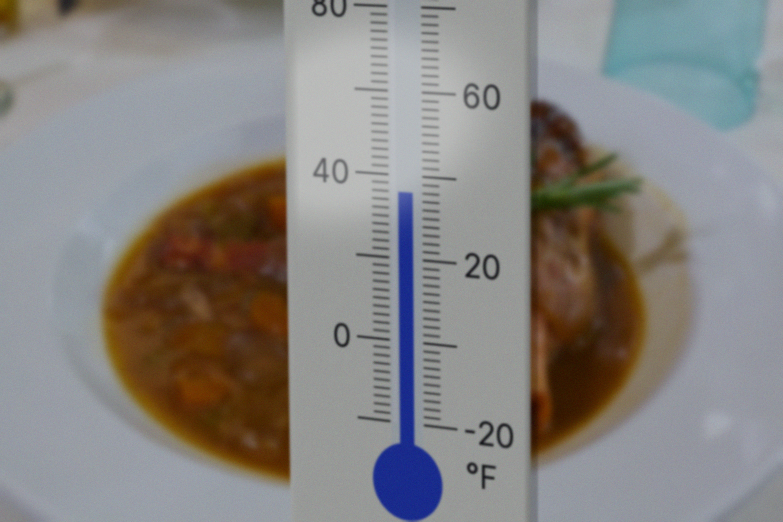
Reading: value=36 unit=°F
